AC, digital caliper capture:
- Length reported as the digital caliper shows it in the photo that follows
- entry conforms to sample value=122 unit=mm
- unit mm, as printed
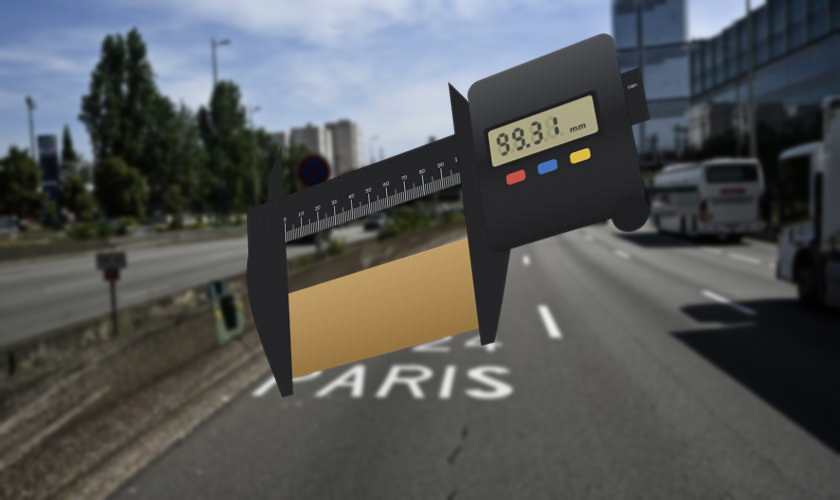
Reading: value=99.31 unit=mm
